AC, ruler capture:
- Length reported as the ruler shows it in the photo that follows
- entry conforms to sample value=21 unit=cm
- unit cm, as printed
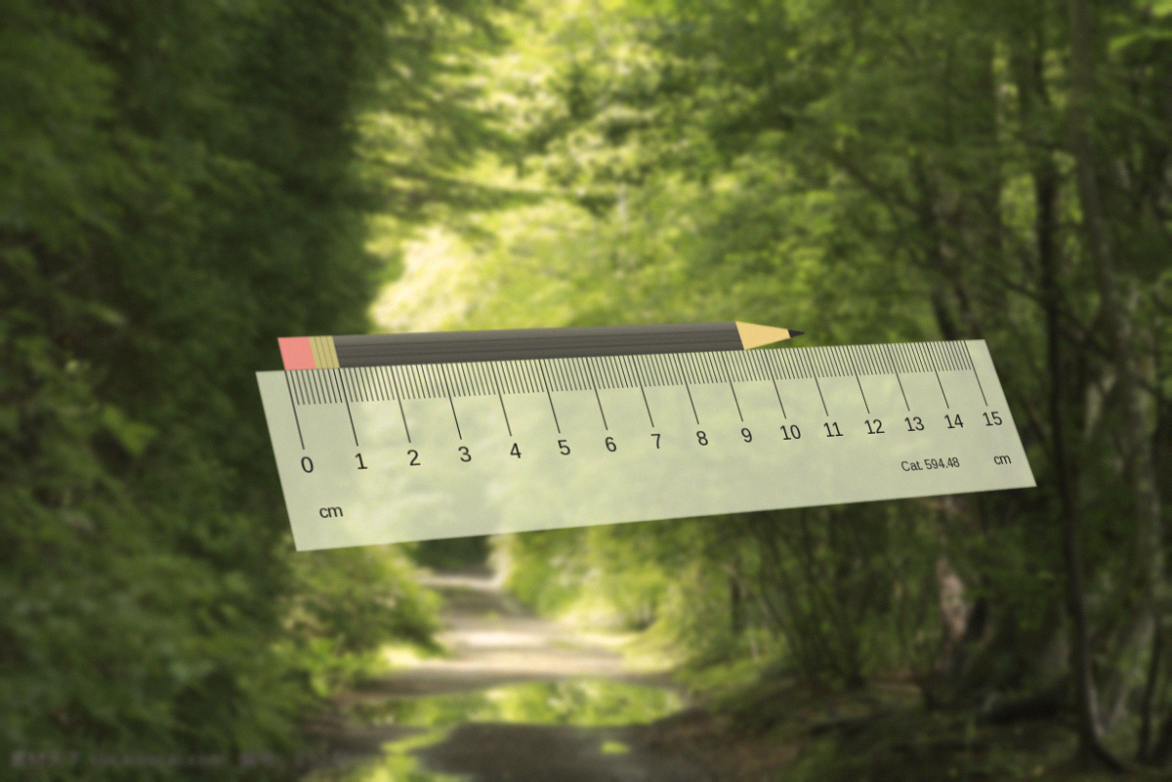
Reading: value=11.1 unit=cm
